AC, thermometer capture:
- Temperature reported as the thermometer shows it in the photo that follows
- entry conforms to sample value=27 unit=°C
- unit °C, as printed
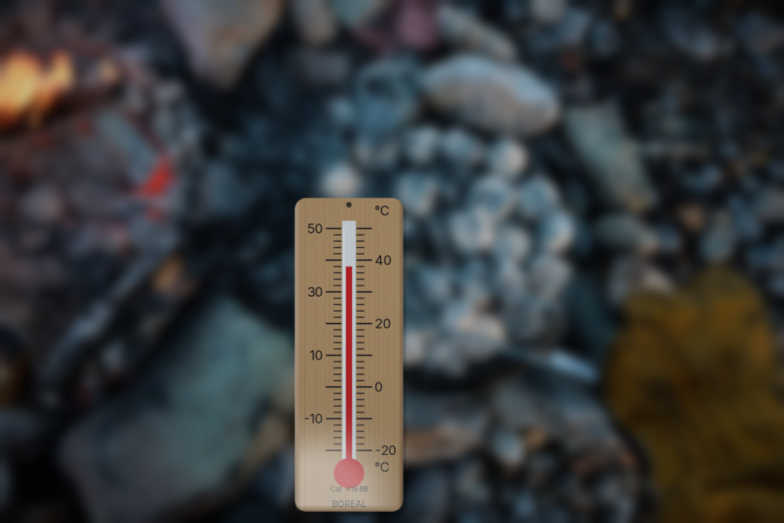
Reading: value=38 unit=°C
